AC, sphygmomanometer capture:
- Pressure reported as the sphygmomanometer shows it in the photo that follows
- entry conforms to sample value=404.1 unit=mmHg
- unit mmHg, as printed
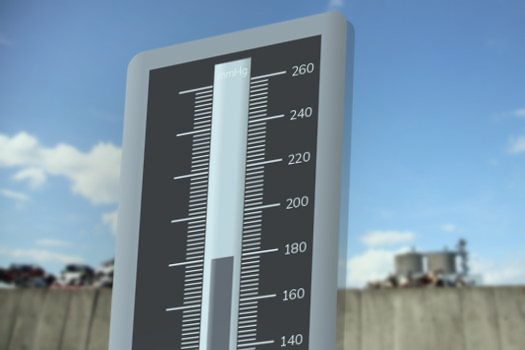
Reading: value=180 unit=mmHg
